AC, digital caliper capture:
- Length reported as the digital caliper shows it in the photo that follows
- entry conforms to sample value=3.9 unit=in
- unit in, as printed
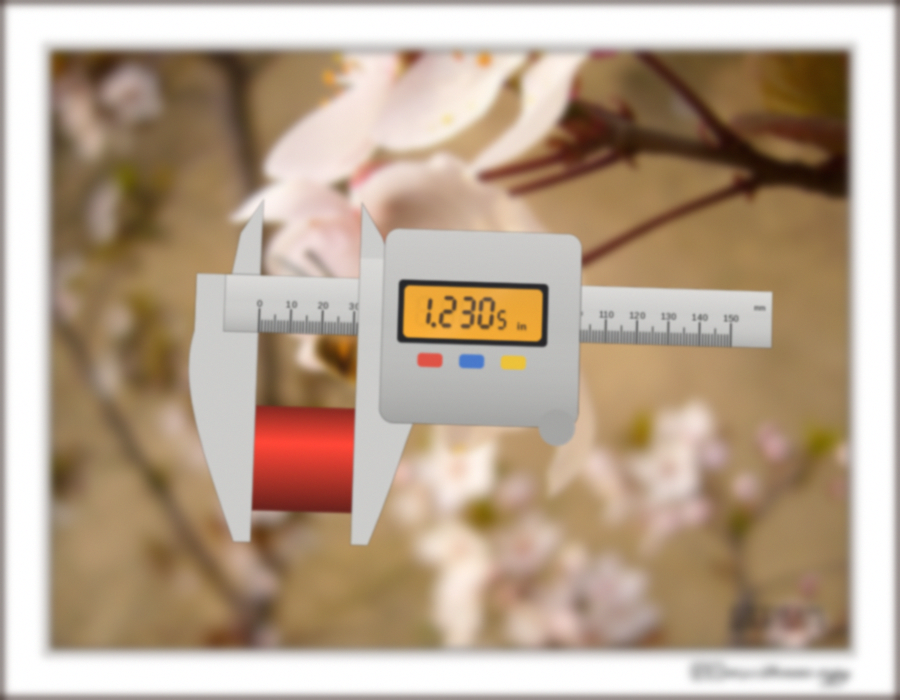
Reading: value=1.2305 unit=in
